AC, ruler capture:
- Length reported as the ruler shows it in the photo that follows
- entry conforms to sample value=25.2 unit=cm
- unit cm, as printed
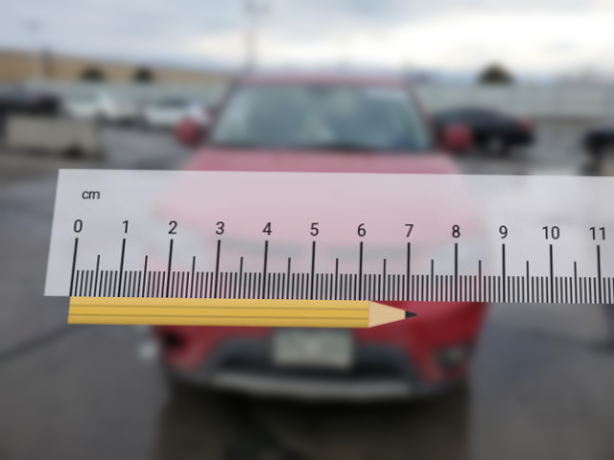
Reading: value=7.2 unit=cm
